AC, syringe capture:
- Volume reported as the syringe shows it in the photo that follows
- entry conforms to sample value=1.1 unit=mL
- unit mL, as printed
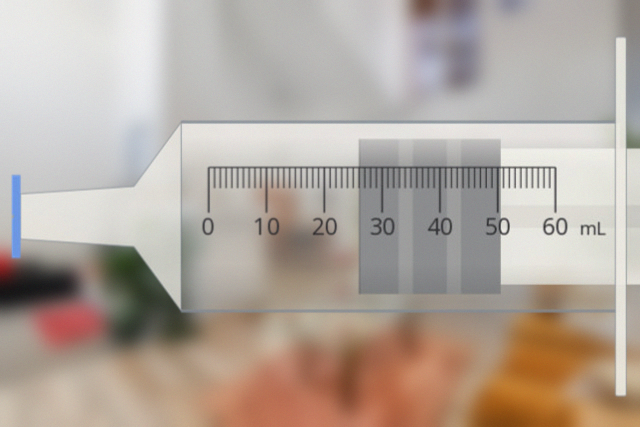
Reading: value=26 unit=mL
